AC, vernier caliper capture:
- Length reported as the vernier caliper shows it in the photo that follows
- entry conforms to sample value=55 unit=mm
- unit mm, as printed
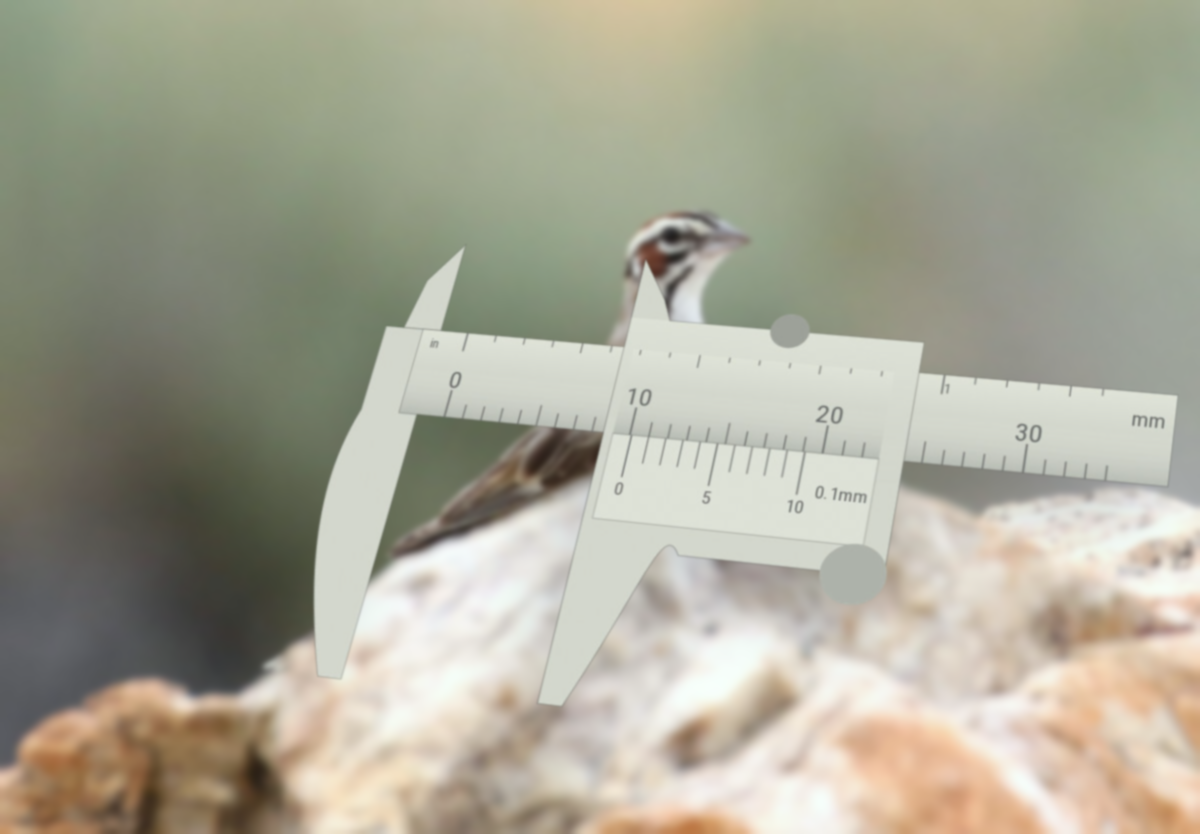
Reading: value=10.1 unit=mm
